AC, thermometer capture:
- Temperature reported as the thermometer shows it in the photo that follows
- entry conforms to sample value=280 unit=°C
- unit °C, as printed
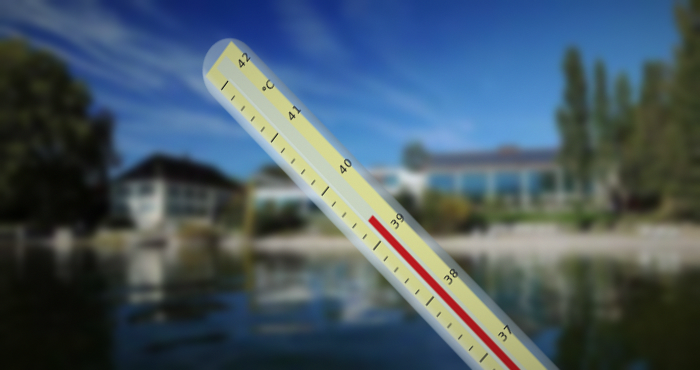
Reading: value=39.3 unit=°C
